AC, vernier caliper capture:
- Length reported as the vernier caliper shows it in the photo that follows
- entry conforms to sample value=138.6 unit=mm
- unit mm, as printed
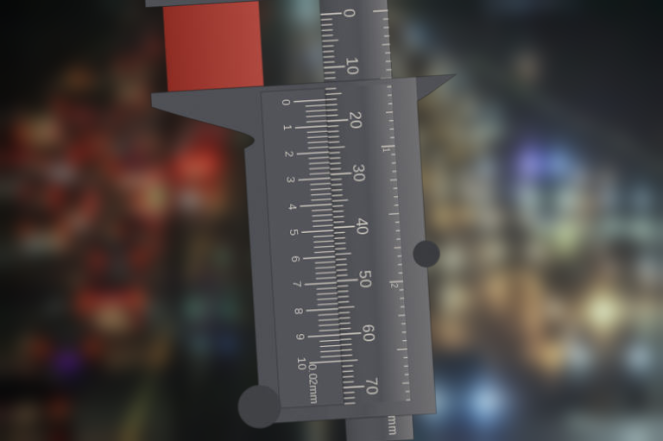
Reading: value=16.0 unit=mm
